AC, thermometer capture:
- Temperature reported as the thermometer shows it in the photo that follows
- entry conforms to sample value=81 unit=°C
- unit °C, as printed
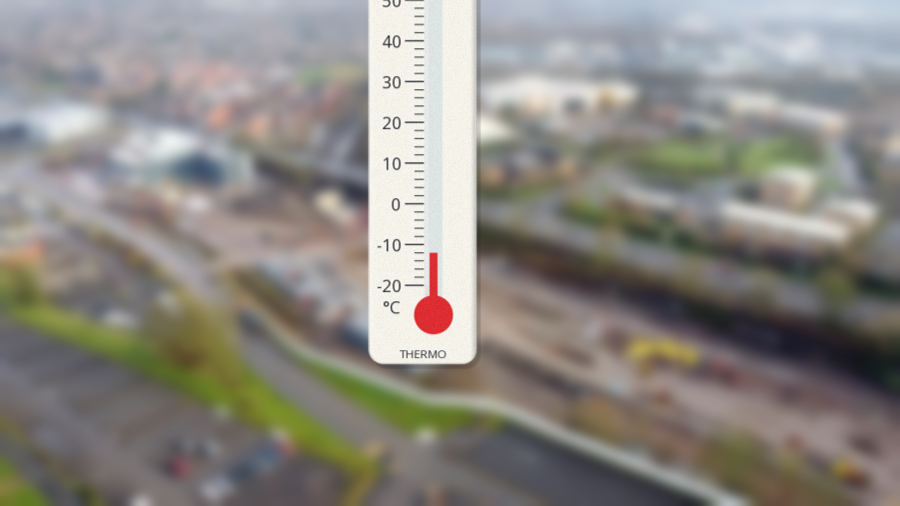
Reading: value=-12 unit=°C
